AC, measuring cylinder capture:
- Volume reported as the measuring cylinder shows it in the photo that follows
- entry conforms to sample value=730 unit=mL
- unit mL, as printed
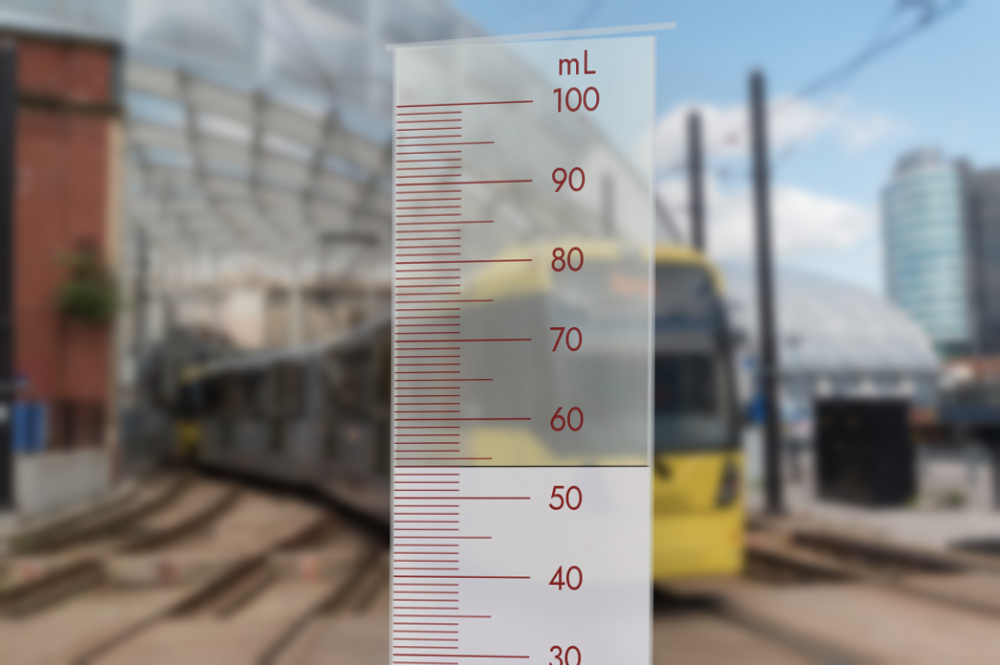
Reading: value=54 unit=mL
